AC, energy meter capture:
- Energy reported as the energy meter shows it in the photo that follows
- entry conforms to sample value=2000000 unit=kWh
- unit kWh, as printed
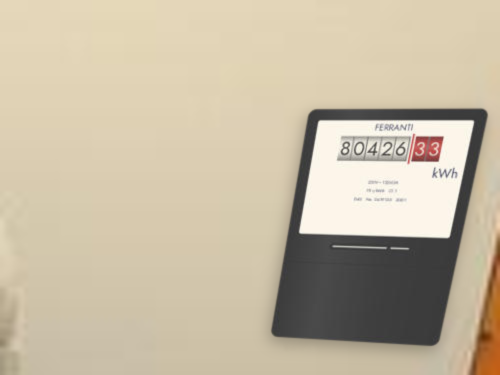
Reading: value=80426.33 unit=kWh
